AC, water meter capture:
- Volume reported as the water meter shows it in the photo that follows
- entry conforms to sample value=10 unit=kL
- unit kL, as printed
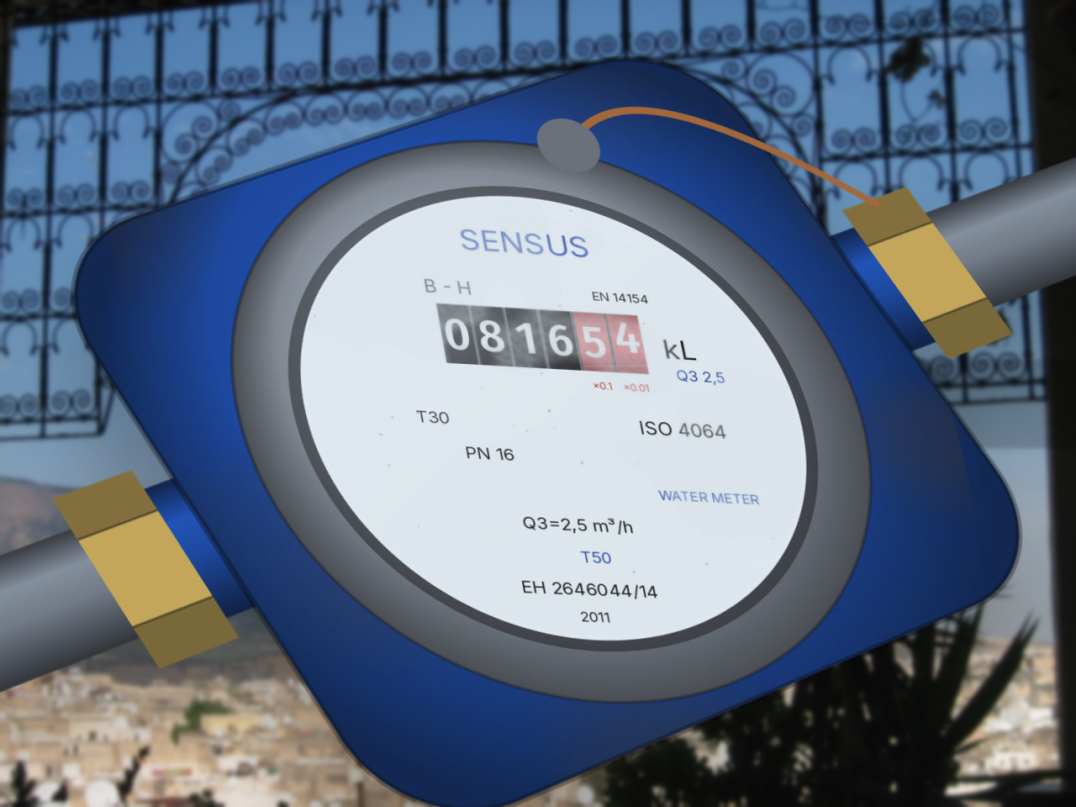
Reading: value=816.54 unit=kL
